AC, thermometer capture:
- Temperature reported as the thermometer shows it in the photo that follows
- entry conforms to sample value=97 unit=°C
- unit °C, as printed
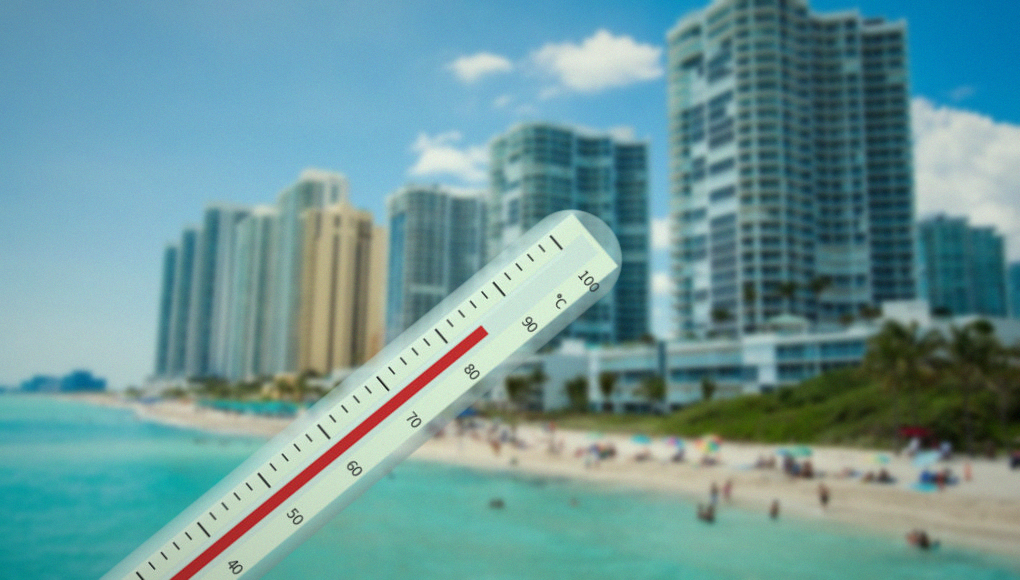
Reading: value=85 unit=°C
